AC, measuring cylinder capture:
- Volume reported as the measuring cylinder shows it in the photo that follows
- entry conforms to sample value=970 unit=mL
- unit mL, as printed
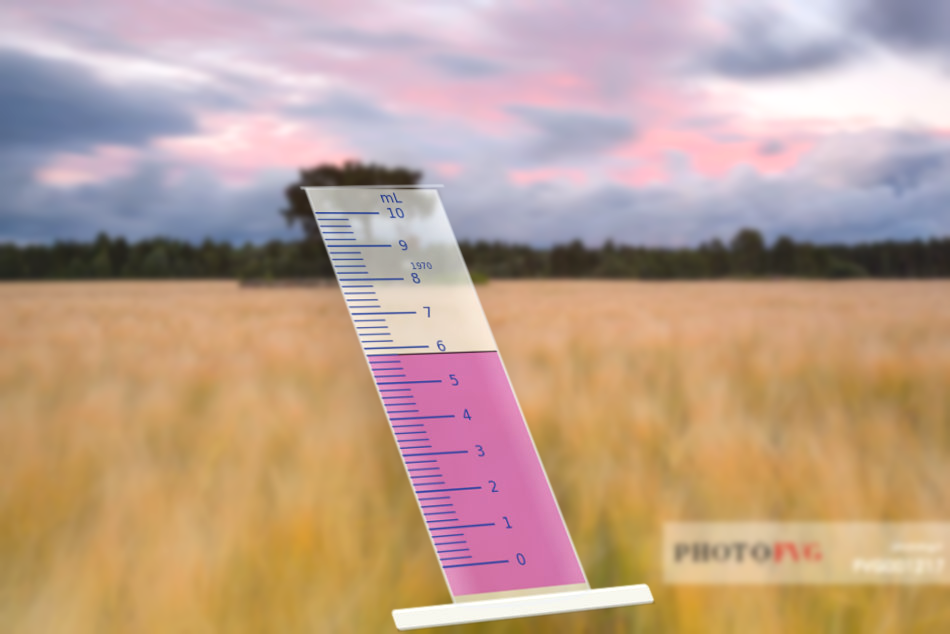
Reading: value=5.8 unit=mL
